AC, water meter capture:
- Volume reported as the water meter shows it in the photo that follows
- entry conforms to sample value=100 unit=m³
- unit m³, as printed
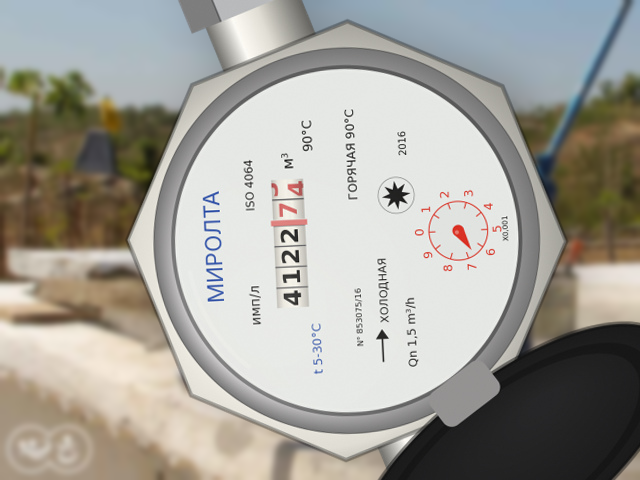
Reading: value=4122.736 unit=m³
